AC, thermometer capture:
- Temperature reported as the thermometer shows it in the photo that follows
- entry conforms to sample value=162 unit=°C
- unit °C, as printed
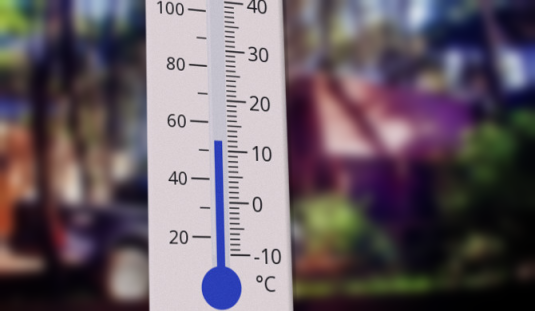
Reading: value=12 unit=°C
